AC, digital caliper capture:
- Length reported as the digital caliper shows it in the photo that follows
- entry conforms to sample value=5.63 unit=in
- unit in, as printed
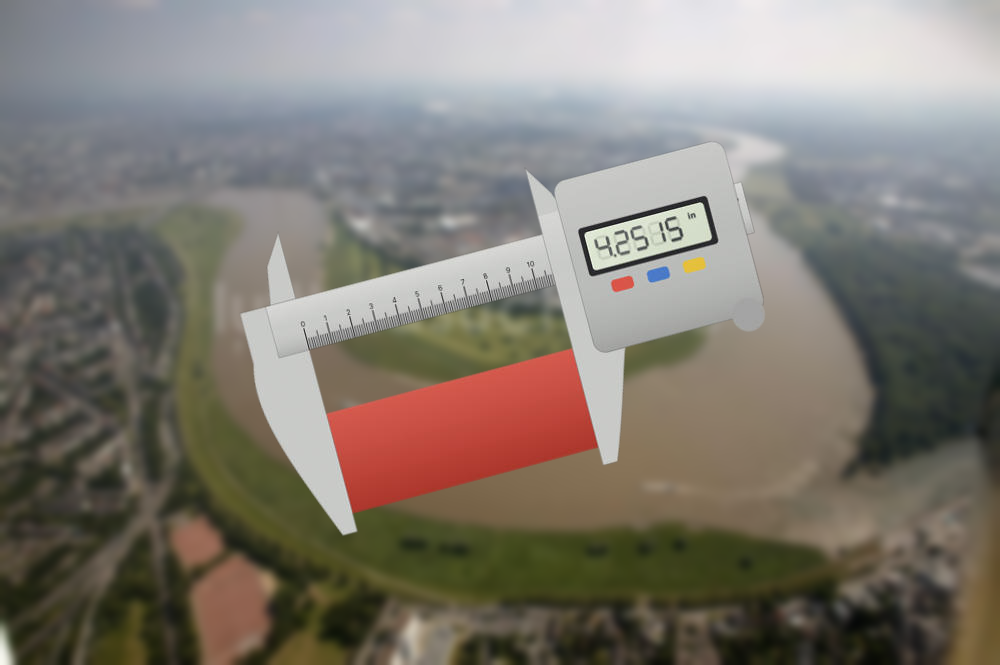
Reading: value=4.2515 unit=in
